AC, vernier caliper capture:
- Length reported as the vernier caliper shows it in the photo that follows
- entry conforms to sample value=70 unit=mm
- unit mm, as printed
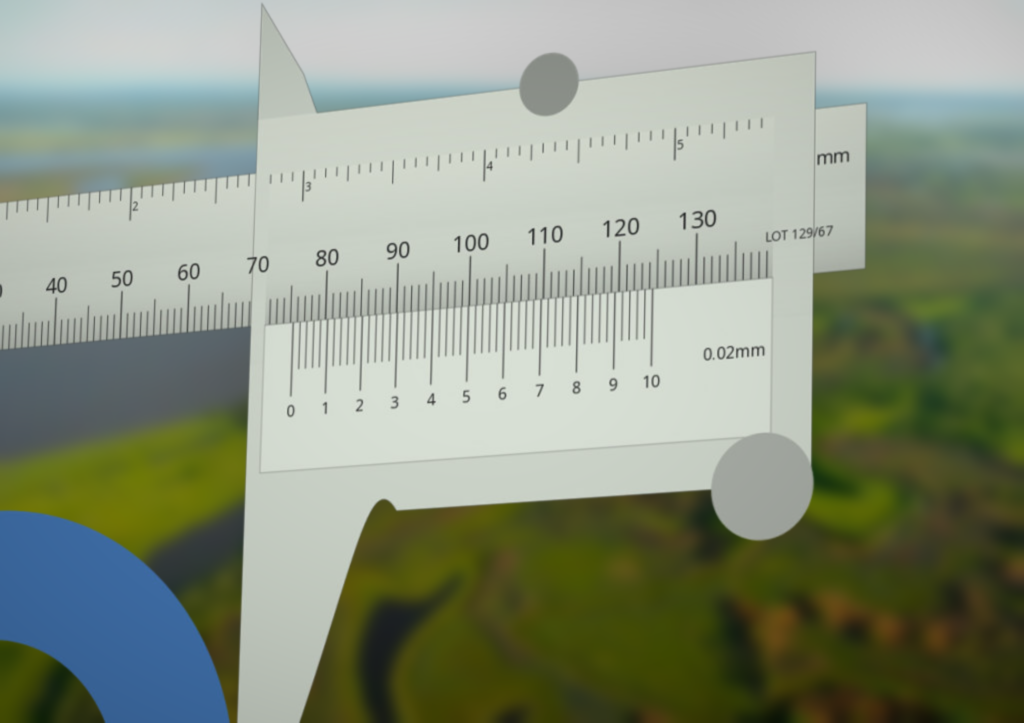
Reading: value=75.4 unit=mm
